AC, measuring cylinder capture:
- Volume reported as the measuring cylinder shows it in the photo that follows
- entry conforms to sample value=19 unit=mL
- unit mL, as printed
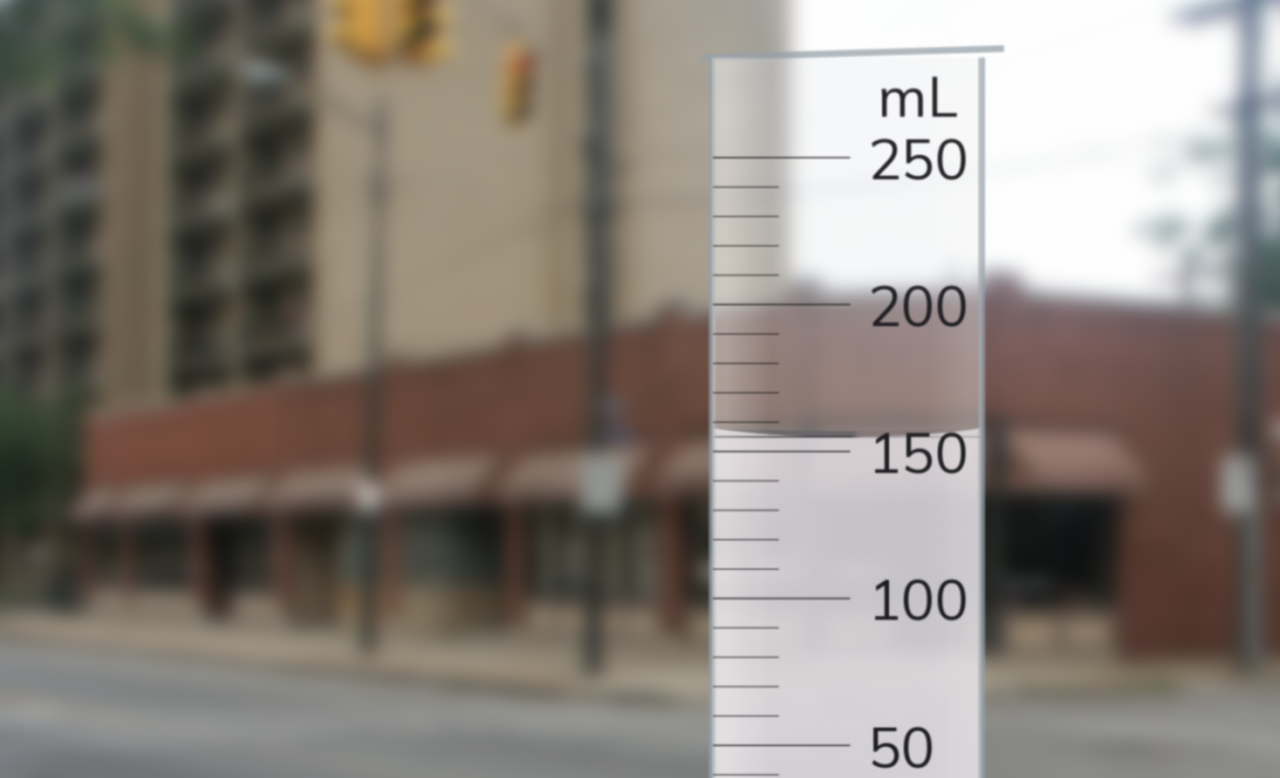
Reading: value=155 unit=mL
